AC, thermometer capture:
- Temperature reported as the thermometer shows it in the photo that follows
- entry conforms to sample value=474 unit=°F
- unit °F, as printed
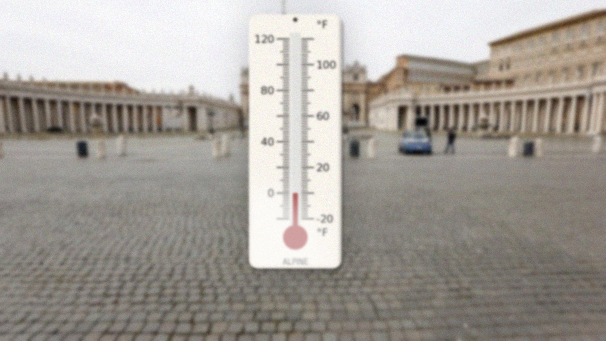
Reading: value=0 unit=°F
